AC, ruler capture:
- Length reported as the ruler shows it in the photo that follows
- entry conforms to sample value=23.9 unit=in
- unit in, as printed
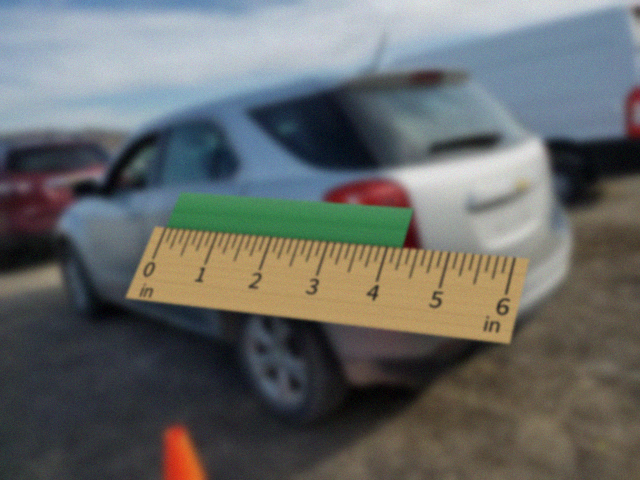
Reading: value=4.25 unit=in
